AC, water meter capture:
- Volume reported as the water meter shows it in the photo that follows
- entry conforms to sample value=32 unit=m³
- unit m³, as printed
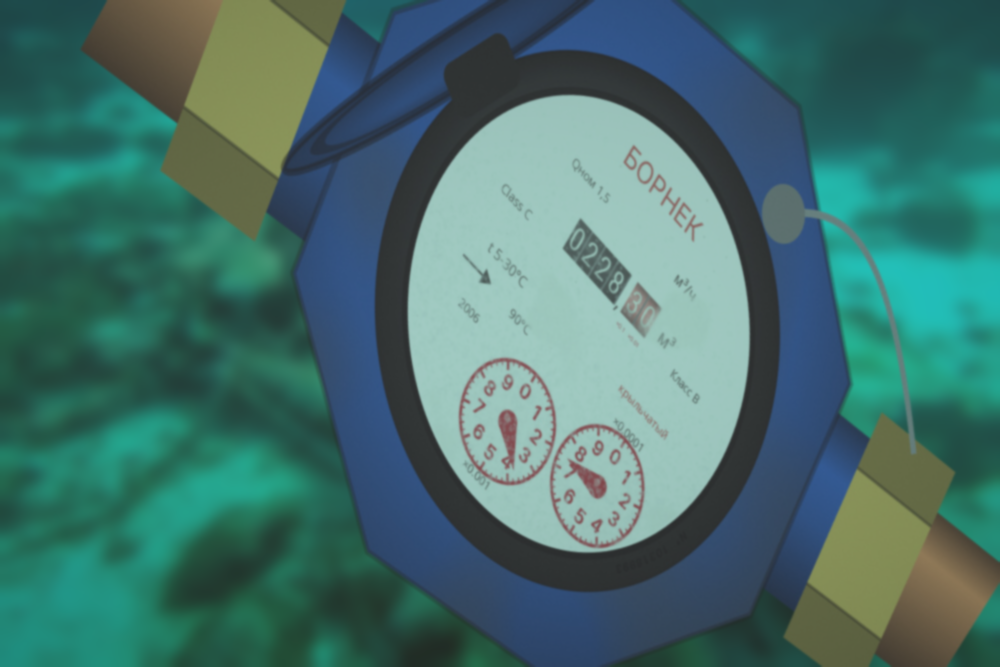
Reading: value=228.3037 unit=m³
